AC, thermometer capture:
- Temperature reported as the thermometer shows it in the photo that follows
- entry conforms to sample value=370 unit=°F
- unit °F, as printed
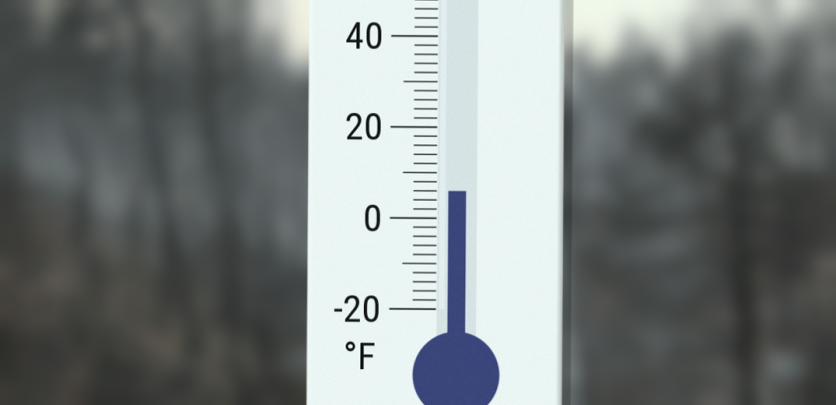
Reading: value=6 unit=°F
